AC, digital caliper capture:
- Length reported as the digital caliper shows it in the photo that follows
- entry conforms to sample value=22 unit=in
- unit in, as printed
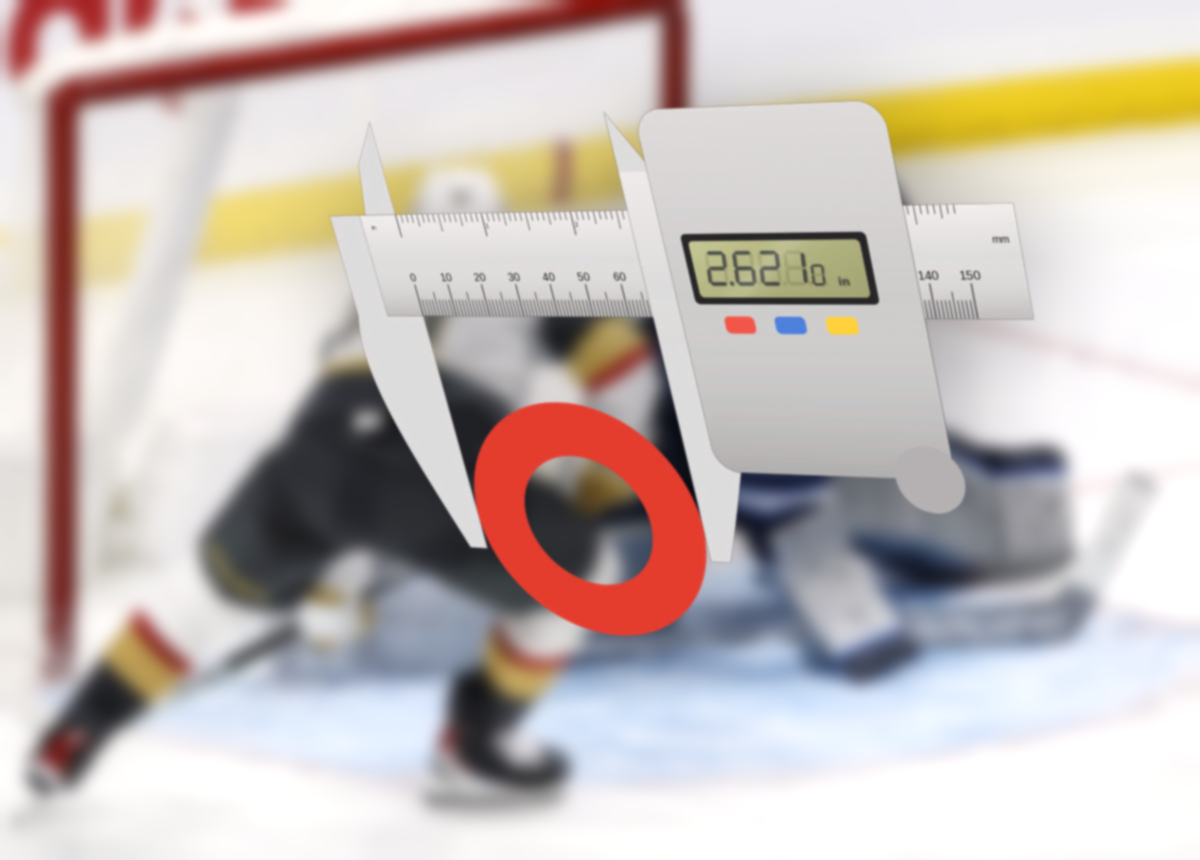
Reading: value=2.6210 unit=in
